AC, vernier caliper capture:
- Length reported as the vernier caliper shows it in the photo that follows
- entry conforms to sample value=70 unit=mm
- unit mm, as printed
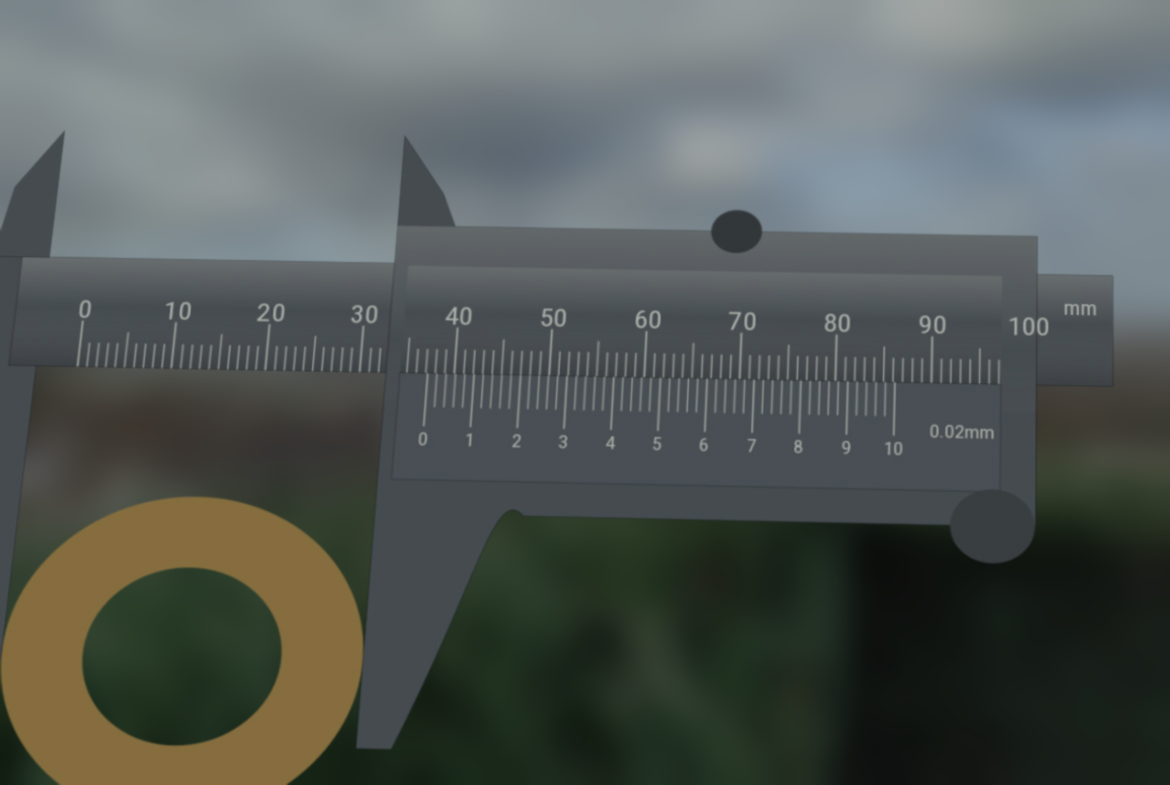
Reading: value=37.2 unit=mm
